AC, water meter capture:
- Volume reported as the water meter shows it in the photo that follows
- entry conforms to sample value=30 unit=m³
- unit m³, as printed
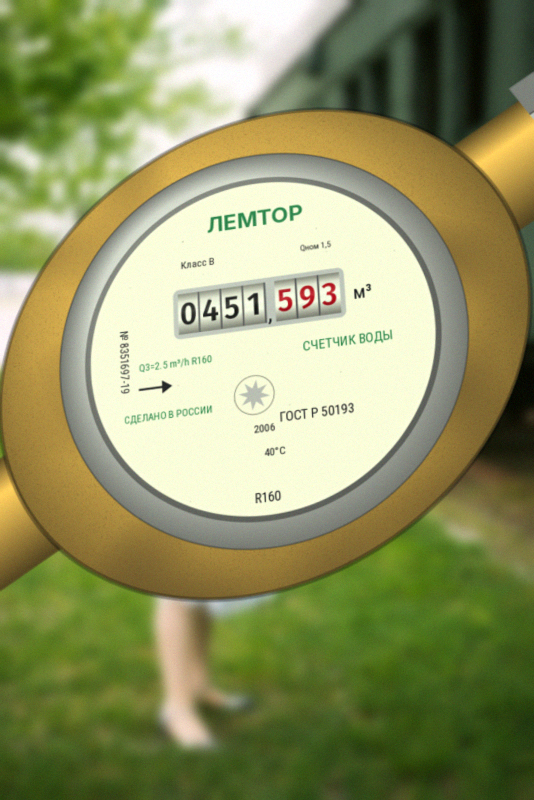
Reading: value=451.593 unit=m³
